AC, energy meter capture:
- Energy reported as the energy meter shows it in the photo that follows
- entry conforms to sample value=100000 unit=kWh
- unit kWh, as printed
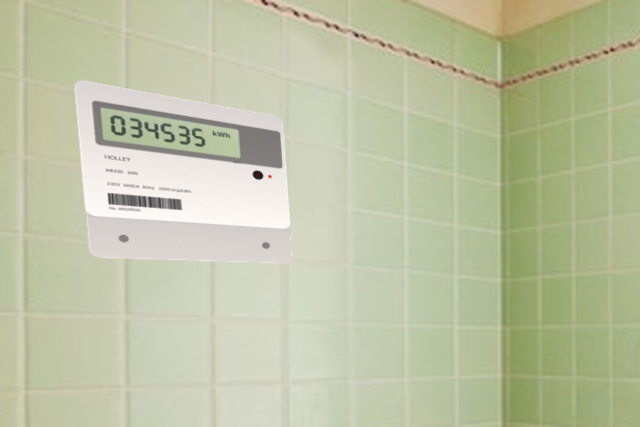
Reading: value=34535 unit=kWh
